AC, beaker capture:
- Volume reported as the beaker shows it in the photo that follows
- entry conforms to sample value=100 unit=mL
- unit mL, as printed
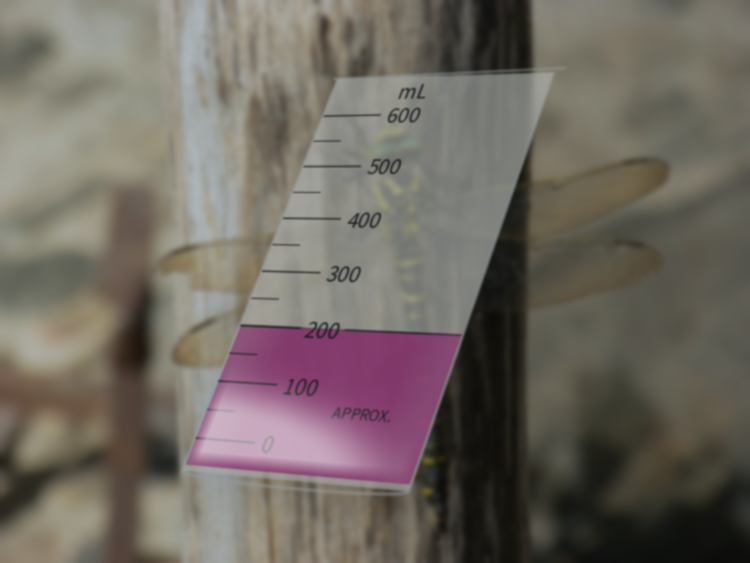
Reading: value=200 unit=mL
